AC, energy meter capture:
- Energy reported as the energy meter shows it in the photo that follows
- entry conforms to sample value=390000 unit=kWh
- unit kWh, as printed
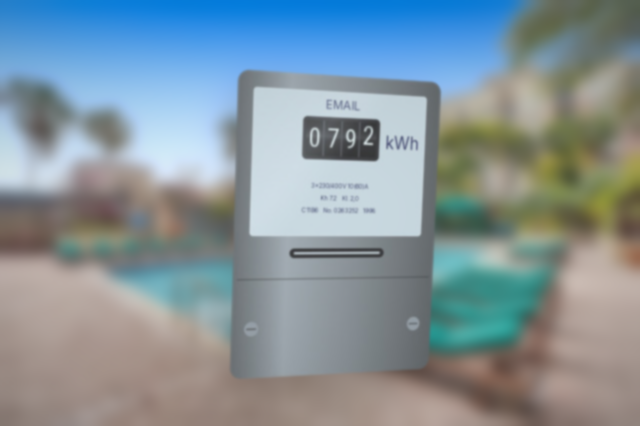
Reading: value=792 unit=kWh
